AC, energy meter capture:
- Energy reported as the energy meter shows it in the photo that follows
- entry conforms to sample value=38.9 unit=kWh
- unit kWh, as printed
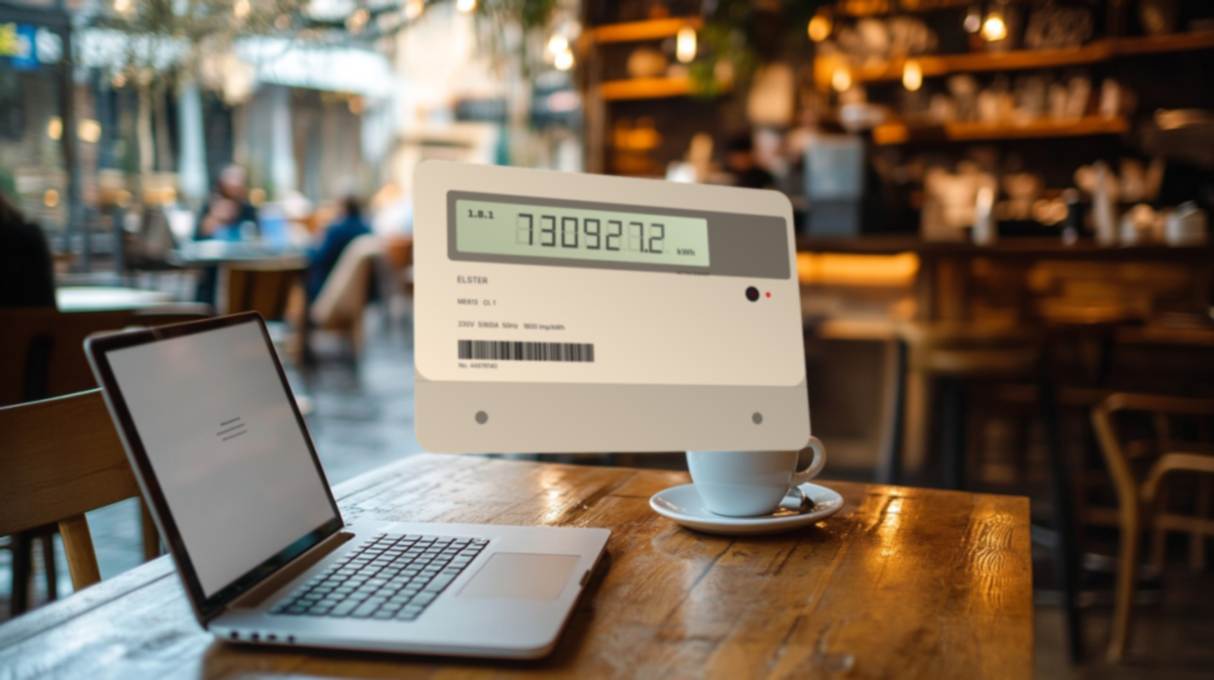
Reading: value=730927.2 unit=kWh
